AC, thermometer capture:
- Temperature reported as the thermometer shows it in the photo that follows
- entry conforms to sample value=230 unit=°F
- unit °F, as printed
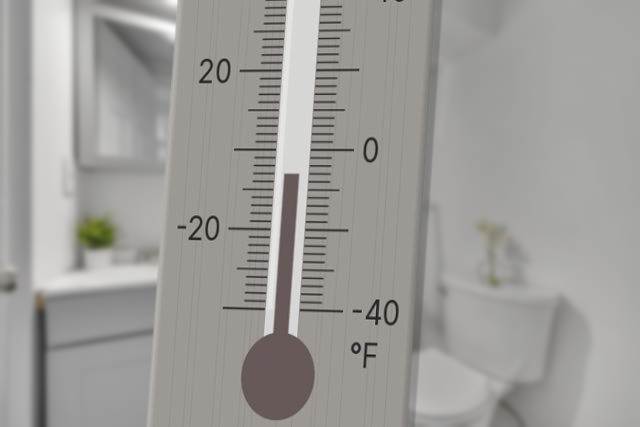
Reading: value=-6 unit=°F
